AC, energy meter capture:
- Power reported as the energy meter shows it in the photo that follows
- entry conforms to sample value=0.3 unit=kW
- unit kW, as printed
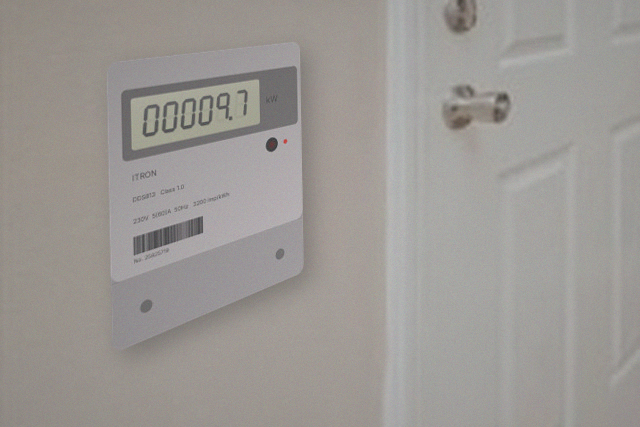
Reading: value=9.7 unit=kW
